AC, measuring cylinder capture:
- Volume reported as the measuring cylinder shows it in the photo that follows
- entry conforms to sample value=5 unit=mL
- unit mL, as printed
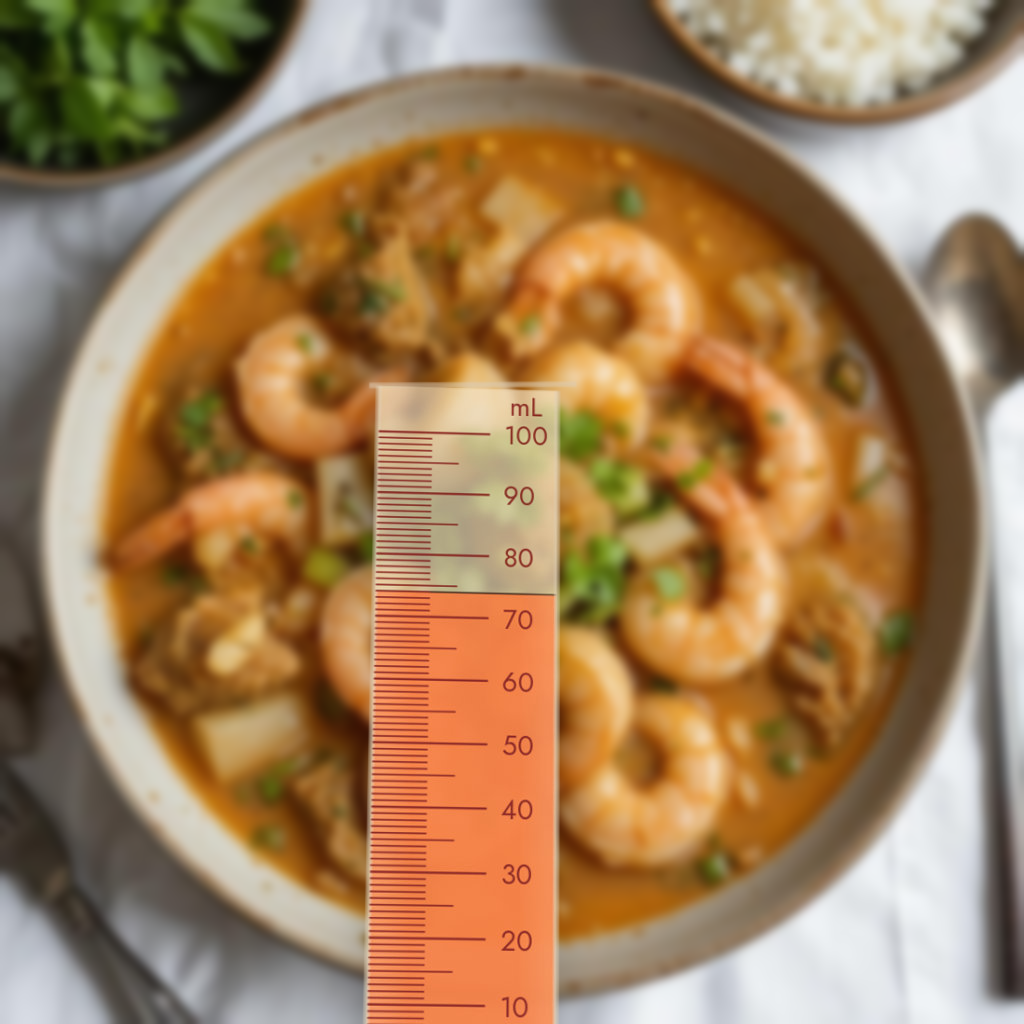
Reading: value=74 unit=mL
